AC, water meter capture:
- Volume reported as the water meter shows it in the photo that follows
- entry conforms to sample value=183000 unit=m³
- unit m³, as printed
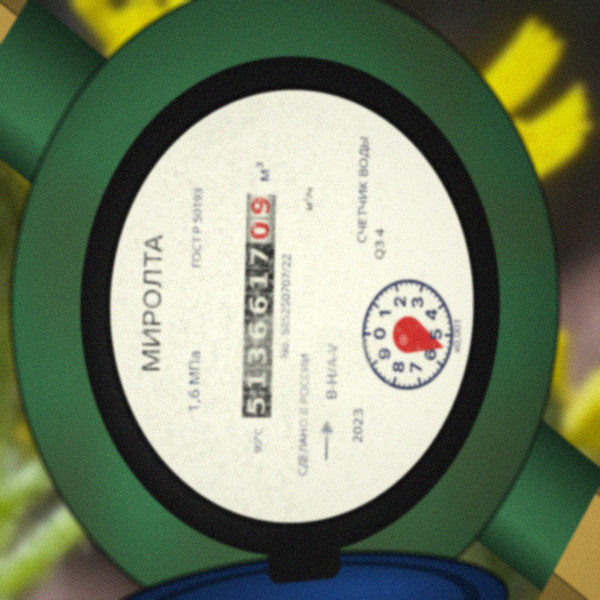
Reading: value=5136617.095 unit=m³
